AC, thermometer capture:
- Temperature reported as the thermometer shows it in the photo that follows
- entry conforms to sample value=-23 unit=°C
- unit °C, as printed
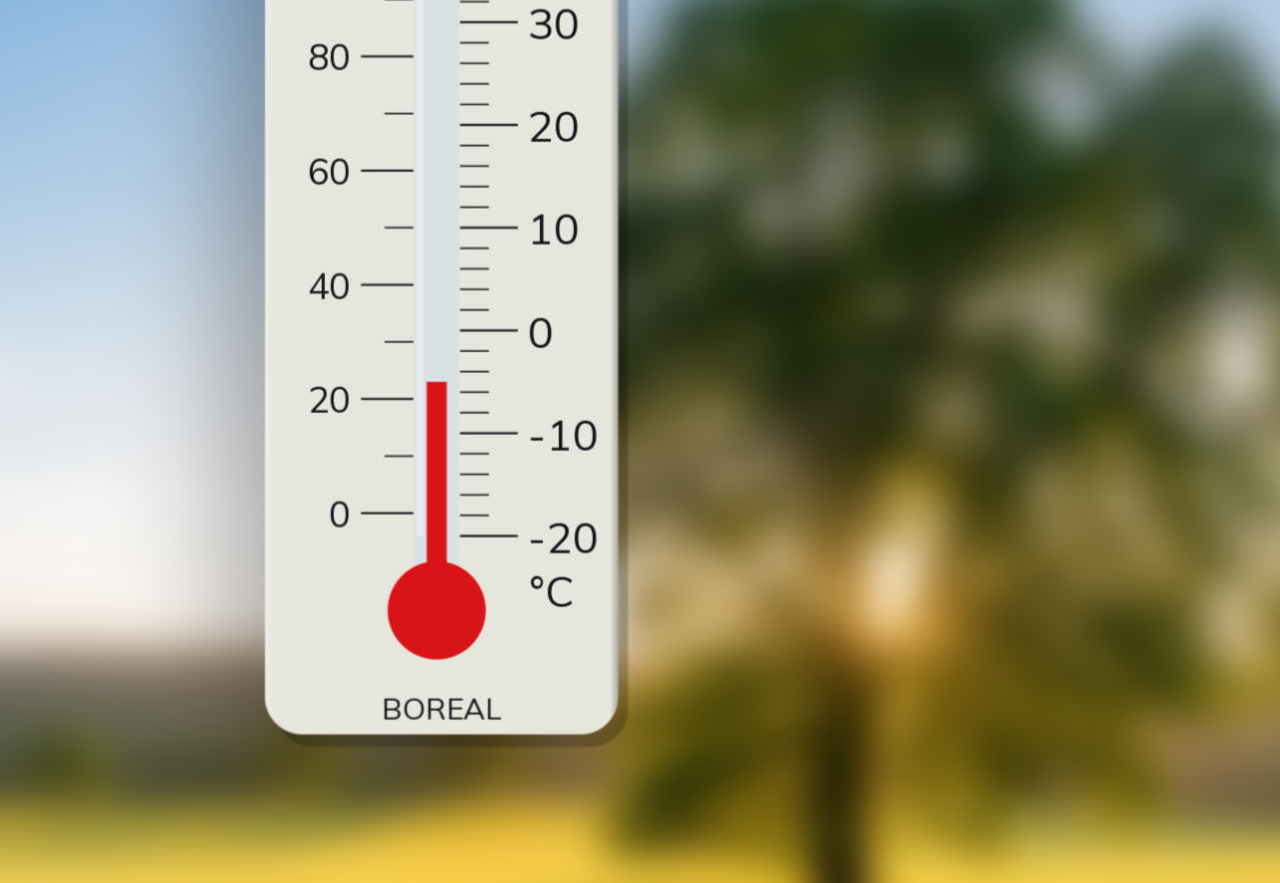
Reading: value=-5 unit=°C
